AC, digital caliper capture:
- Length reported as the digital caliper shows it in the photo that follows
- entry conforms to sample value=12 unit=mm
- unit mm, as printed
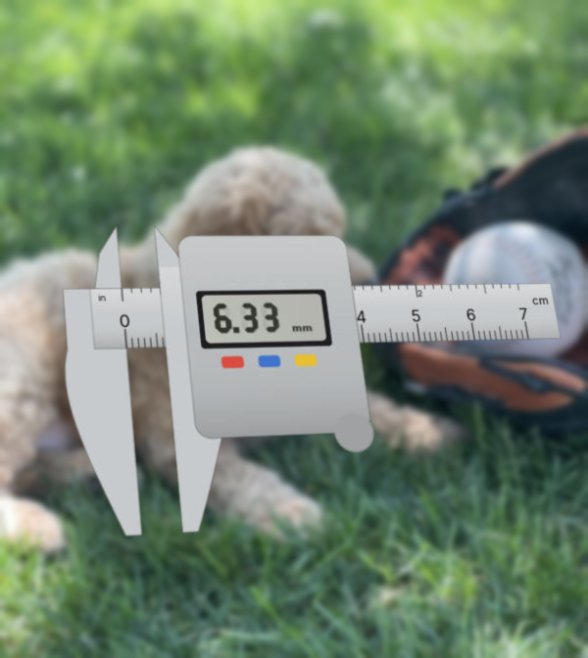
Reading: value=6.33 unit=mm
